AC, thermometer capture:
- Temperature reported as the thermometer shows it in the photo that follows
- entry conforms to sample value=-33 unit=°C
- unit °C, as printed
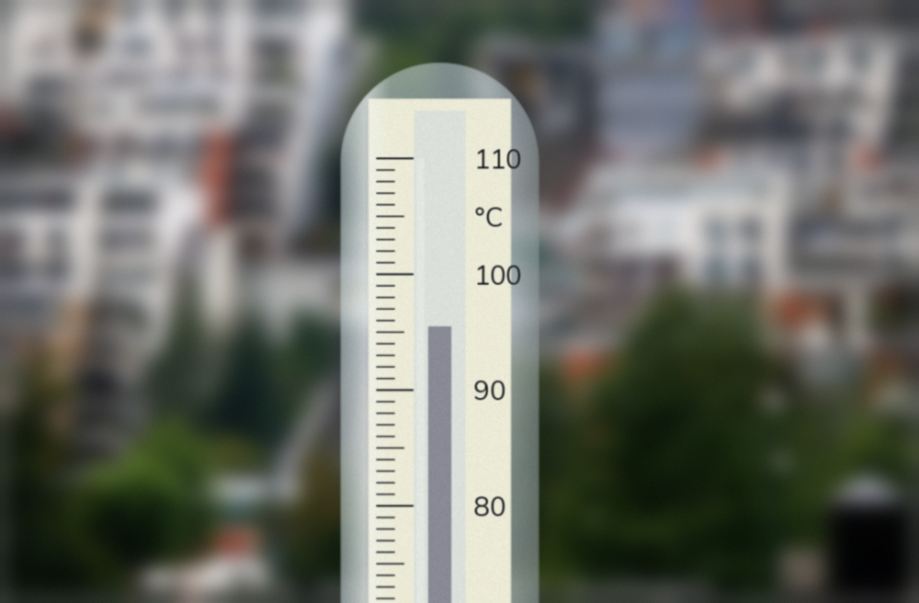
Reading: value=95.5 unit=°C
